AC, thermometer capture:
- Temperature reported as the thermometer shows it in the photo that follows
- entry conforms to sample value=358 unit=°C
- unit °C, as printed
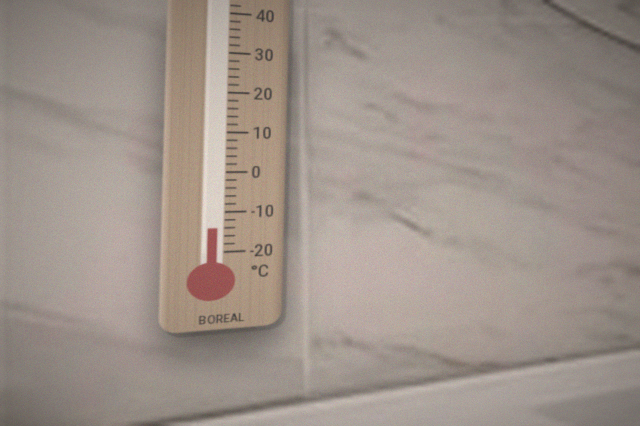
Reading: value=-14 unit=°C
